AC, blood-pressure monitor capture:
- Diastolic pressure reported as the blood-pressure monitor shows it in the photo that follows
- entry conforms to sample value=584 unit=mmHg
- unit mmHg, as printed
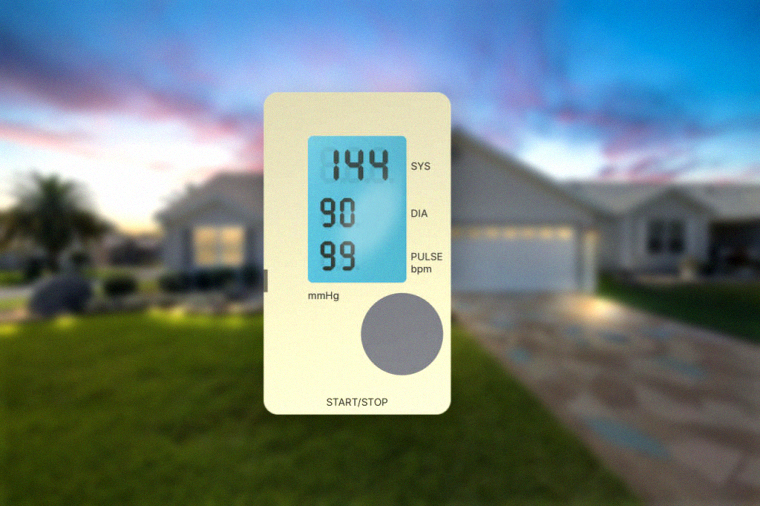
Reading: value=90 unit=mmHg
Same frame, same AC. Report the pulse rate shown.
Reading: value=99 unit=bpm
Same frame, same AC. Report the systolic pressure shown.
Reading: value=144 unit=mmHg
